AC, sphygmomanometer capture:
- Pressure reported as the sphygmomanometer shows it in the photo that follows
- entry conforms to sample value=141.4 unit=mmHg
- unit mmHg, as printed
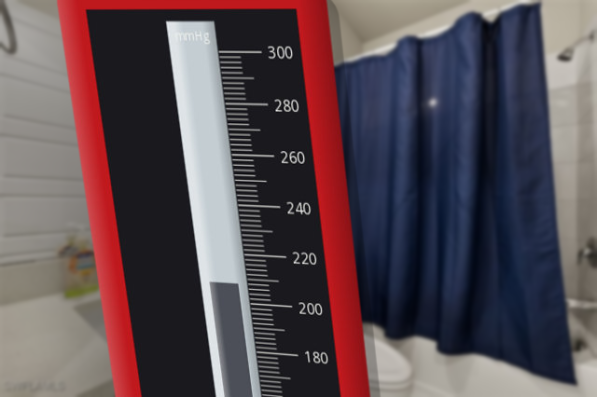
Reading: value=208 unit=mmHg
